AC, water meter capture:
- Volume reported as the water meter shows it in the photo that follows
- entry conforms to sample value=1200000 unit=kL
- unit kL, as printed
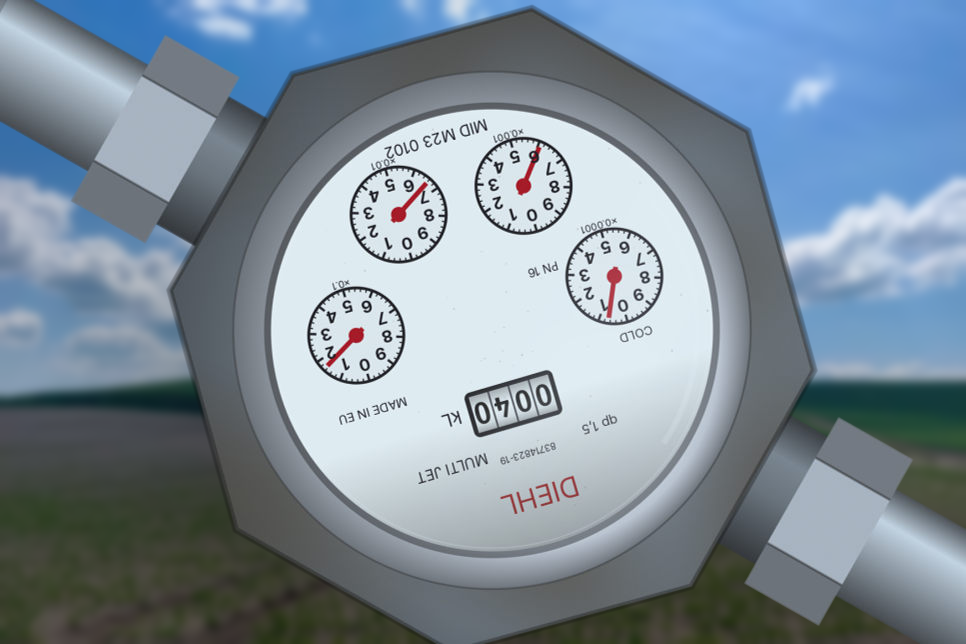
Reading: value=40.1660 unit=kL
